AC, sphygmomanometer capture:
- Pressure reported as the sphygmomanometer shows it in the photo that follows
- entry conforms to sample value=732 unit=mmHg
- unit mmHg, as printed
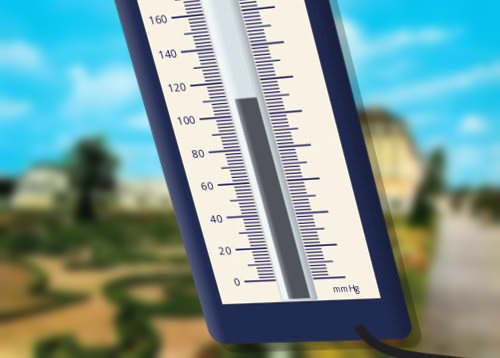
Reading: value=110 unit=mmHg
